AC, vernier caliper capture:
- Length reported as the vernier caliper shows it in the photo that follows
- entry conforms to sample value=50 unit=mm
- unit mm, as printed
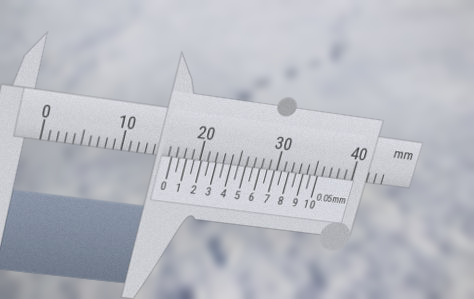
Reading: value=16.4 unit=mm
